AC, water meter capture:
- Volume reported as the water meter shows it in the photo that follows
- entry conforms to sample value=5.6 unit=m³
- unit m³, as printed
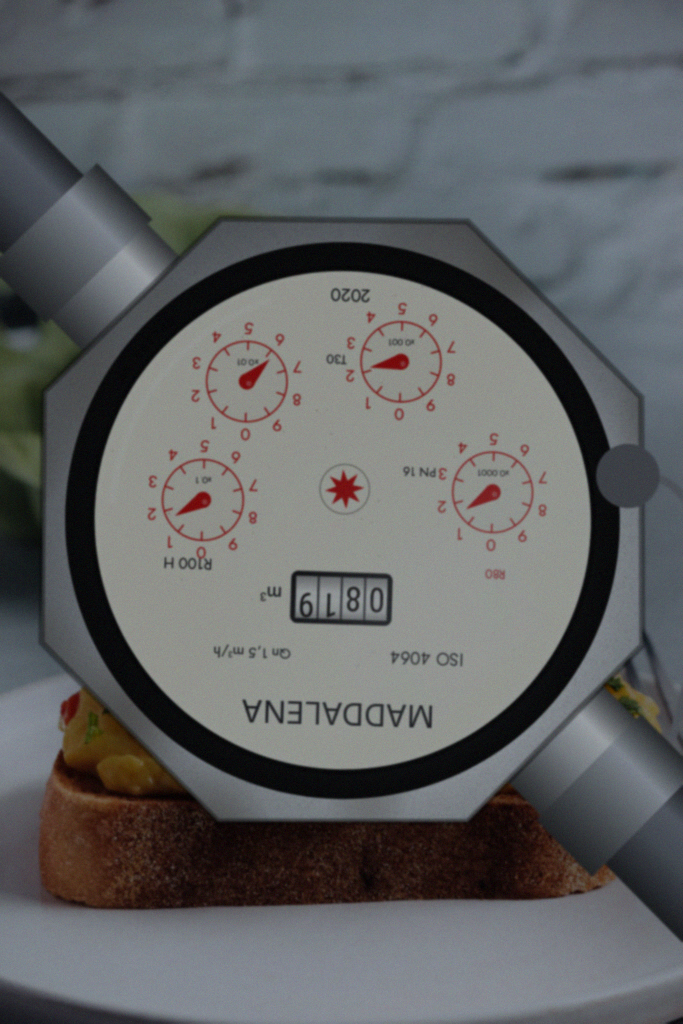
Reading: value=819.1621 unit=m³
